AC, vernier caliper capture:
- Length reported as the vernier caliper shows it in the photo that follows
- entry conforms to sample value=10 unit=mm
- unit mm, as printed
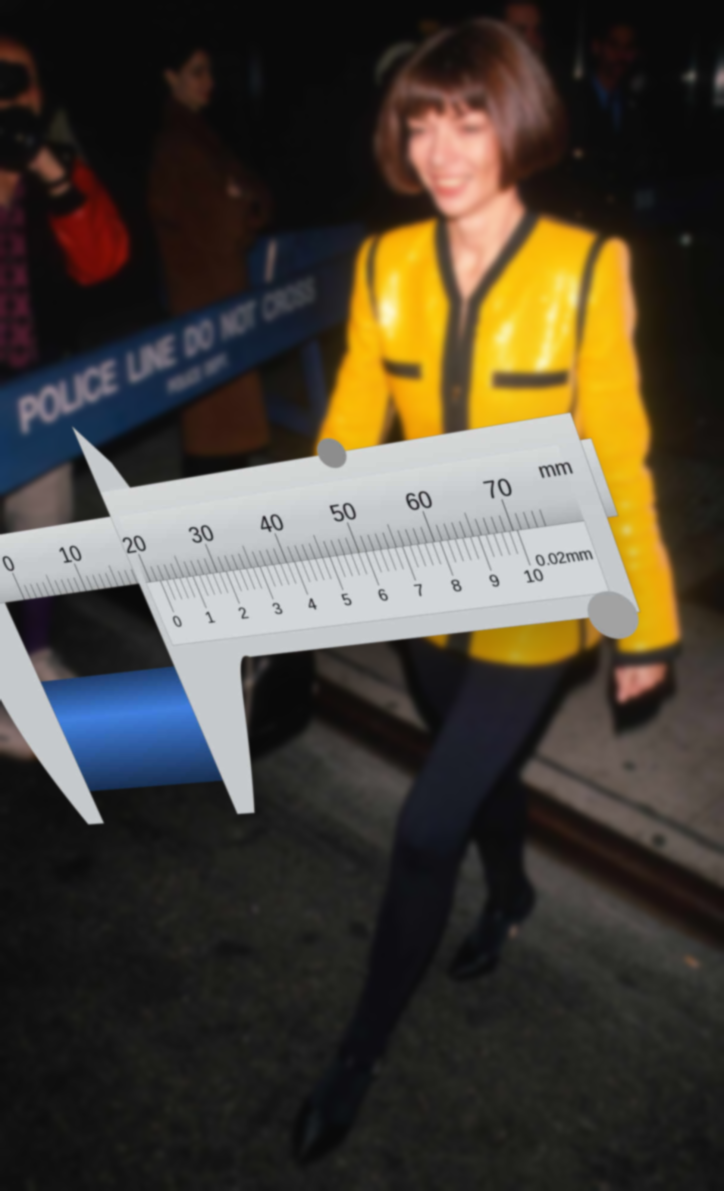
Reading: value=21.5 unit=mm
